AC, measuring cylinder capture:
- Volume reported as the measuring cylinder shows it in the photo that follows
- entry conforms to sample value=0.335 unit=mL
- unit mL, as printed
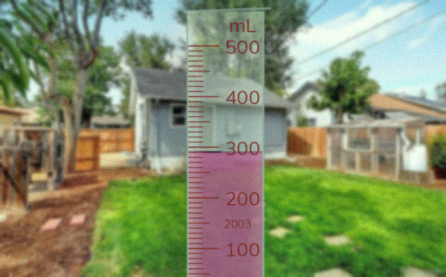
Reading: value=290 unit=mL
